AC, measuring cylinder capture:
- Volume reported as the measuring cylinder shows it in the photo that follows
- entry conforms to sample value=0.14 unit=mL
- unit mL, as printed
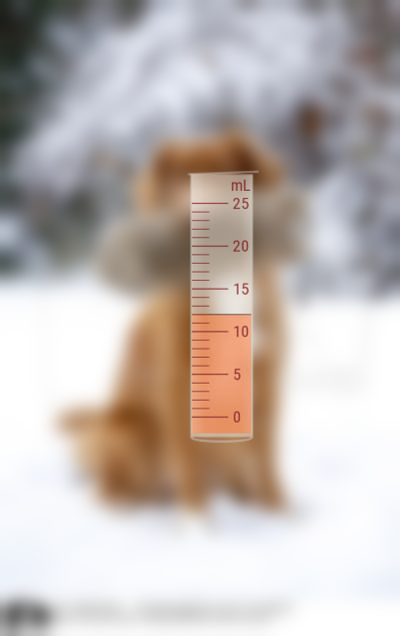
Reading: value=12 unit=mL
